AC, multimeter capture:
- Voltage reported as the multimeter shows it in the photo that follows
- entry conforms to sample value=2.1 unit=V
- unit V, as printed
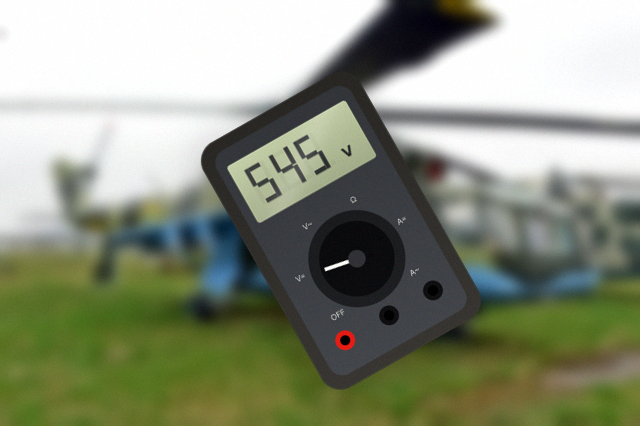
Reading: value=545 unit=V
